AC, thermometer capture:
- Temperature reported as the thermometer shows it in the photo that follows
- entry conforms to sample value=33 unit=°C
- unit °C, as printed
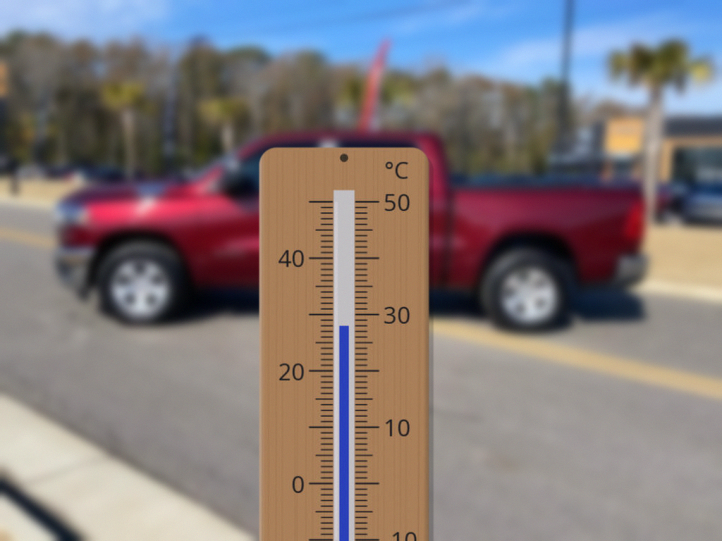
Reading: value=28 unit=°C
